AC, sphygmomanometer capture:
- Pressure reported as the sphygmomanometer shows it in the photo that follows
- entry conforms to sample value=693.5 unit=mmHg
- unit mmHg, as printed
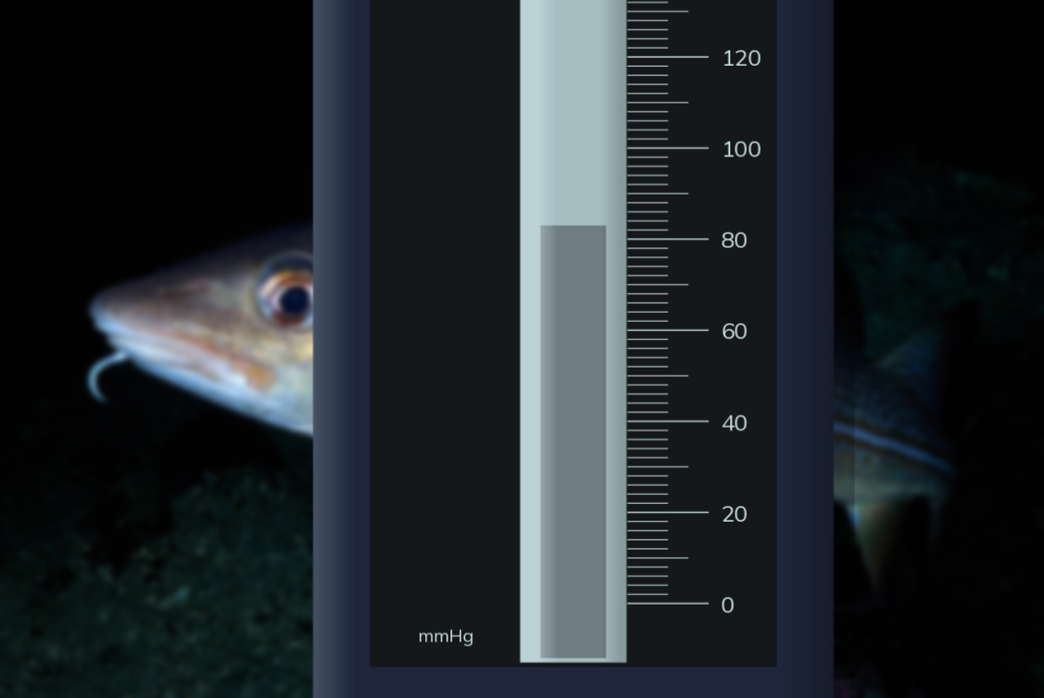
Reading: value=83 unit=mmHg
